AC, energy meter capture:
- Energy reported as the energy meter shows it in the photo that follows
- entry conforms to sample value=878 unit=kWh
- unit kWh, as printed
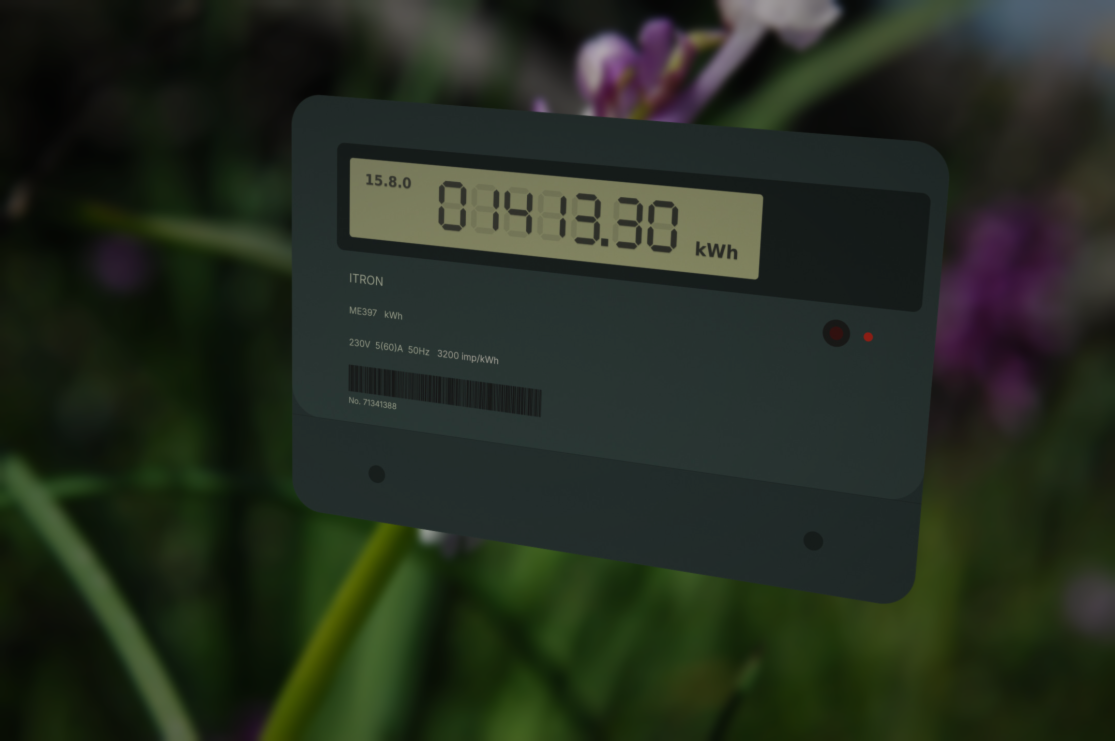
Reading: value=1413.30 unit=kWh
